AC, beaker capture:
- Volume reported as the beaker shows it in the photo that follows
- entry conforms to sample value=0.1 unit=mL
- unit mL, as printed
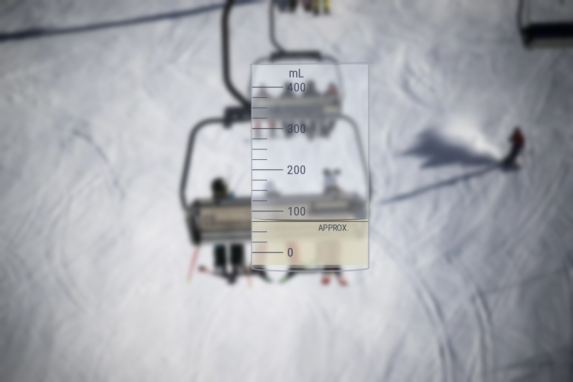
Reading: value=75 unit=mL
